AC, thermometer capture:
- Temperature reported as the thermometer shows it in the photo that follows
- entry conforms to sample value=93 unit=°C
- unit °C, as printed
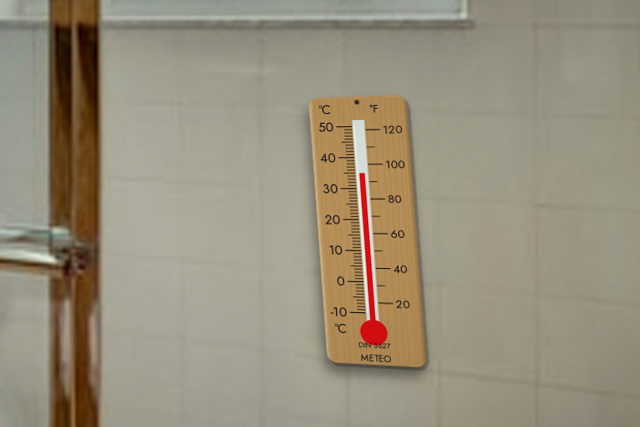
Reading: value=35 unit=°C
